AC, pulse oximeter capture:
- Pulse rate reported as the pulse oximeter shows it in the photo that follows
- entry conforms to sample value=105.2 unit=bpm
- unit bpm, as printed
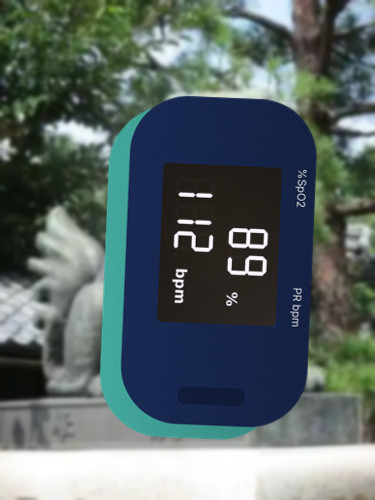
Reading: value=112 unit=bpm
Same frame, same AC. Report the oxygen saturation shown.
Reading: value=89 unit=%
